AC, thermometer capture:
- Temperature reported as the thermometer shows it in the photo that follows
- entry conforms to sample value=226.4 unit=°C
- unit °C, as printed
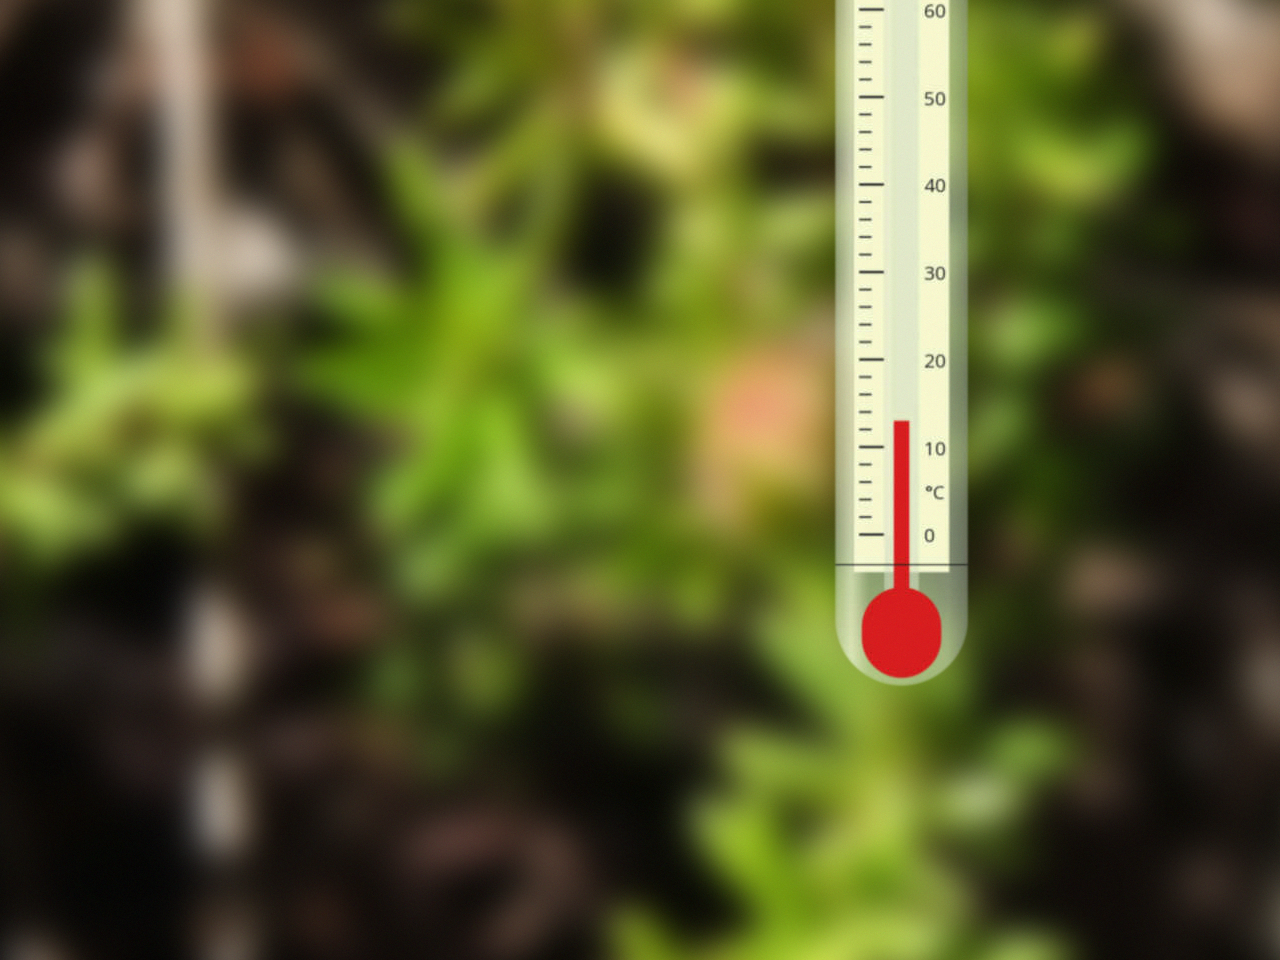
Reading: value=13 unit=°C
